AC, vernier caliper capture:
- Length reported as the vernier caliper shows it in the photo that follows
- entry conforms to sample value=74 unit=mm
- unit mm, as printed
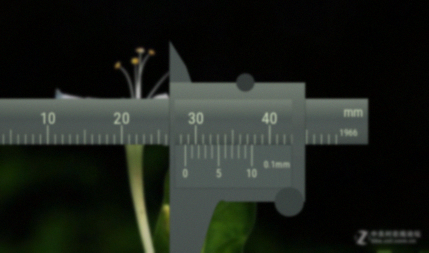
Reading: value=28.6 unit=mm
